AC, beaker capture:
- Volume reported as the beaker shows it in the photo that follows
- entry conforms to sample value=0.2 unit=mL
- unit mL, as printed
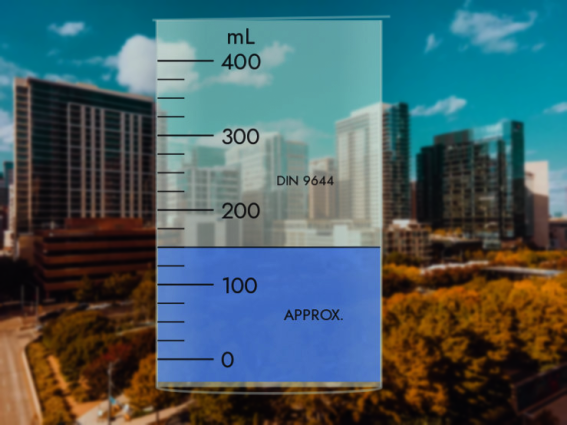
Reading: value=150 unit=mL
